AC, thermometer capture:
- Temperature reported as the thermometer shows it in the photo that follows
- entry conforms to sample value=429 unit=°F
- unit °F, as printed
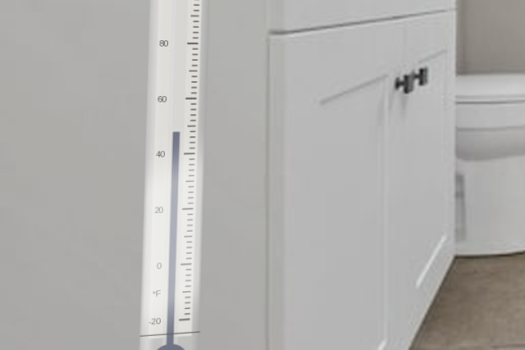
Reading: value=48 unit=°F
